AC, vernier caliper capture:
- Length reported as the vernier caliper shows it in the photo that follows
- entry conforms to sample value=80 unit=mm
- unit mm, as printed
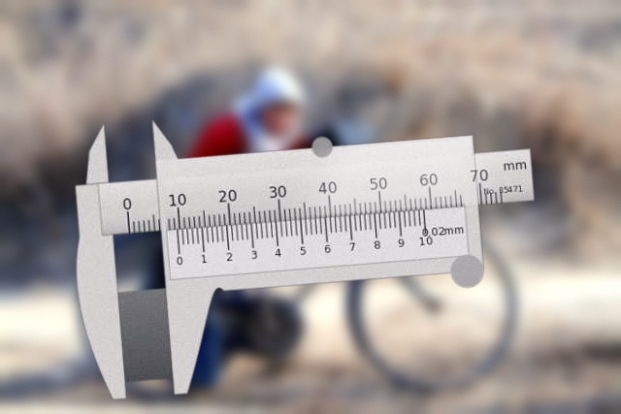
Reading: value=9.5 unit=mm
